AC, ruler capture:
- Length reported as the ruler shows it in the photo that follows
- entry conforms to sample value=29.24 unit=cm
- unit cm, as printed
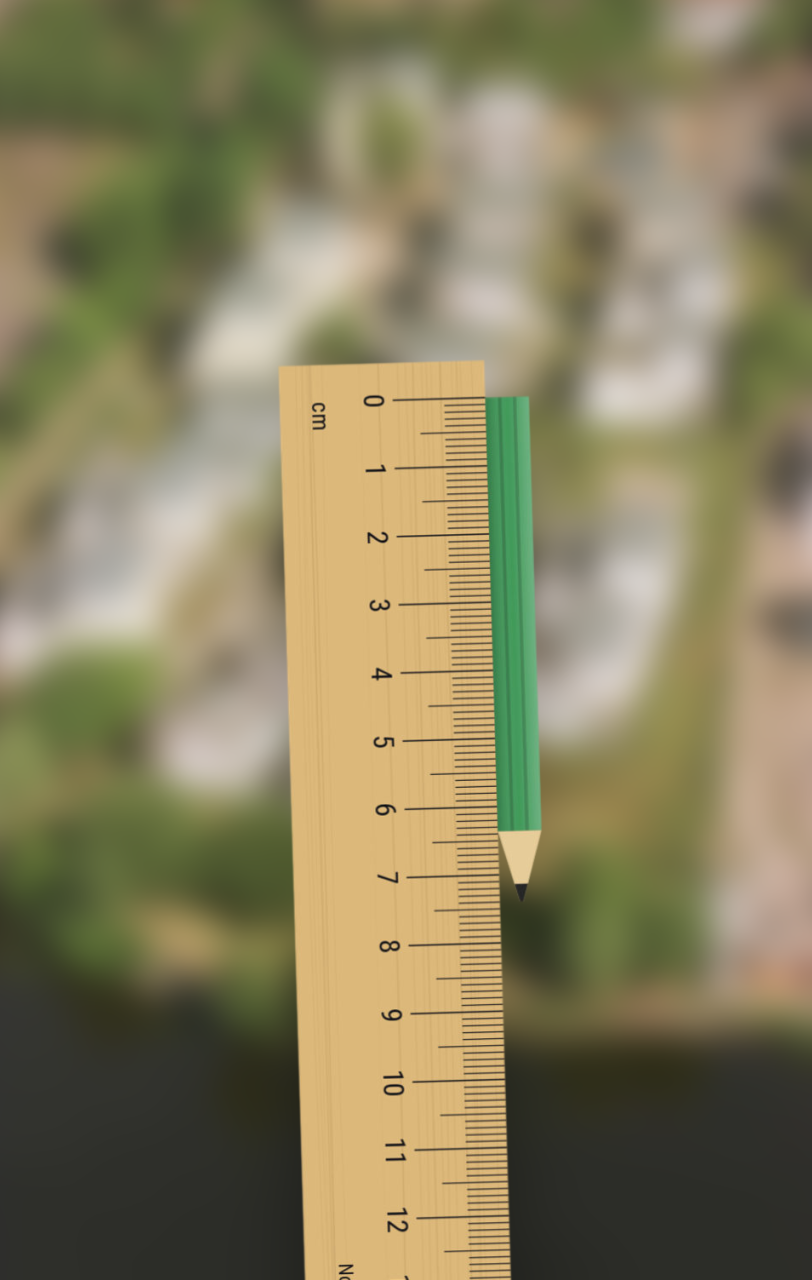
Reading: value=7.4 unit=cm
